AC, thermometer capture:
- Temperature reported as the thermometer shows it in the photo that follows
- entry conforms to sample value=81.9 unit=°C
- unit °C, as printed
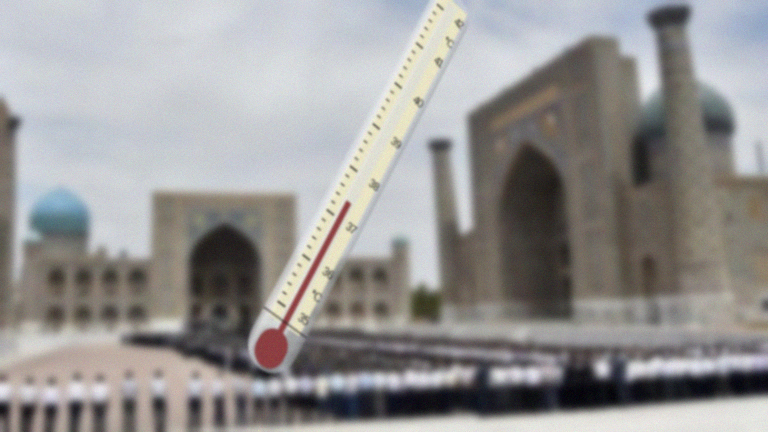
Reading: value=37.4 unit=°C
